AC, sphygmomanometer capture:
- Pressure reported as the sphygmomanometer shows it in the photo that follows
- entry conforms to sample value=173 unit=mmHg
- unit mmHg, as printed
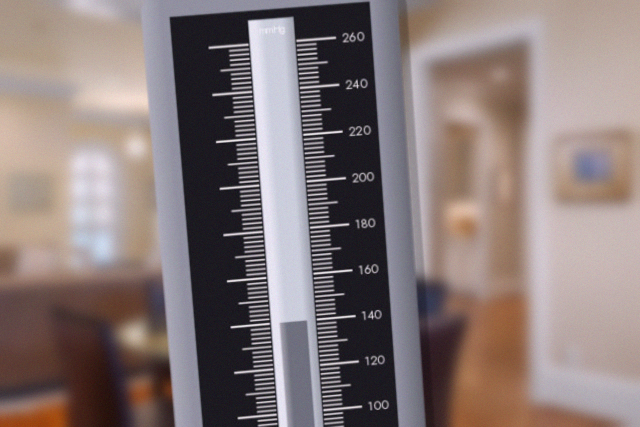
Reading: value=140 unit=mmHg
